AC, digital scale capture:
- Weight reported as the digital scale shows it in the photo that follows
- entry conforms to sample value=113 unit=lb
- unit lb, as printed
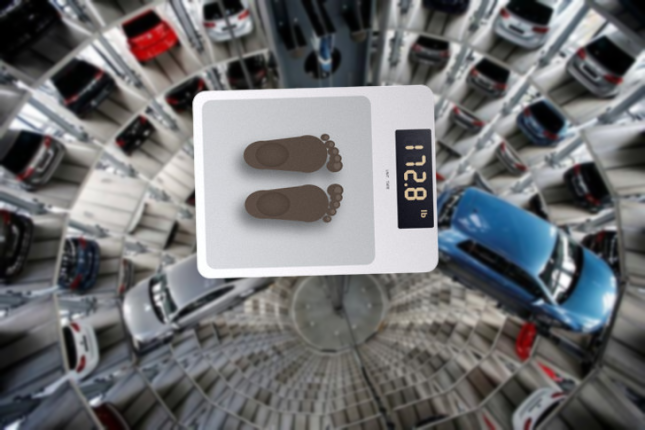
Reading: value=172.8 unit=lb
